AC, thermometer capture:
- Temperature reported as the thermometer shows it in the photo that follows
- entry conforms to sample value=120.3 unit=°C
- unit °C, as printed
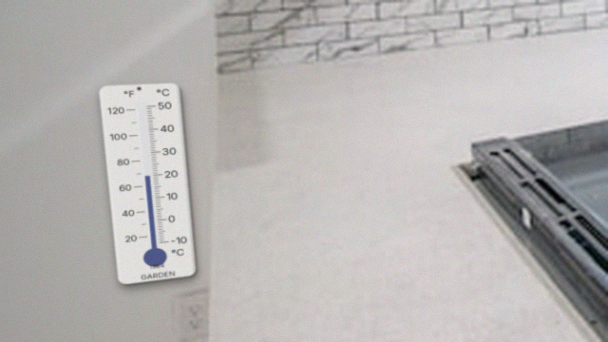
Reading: value=20 unit=°C
